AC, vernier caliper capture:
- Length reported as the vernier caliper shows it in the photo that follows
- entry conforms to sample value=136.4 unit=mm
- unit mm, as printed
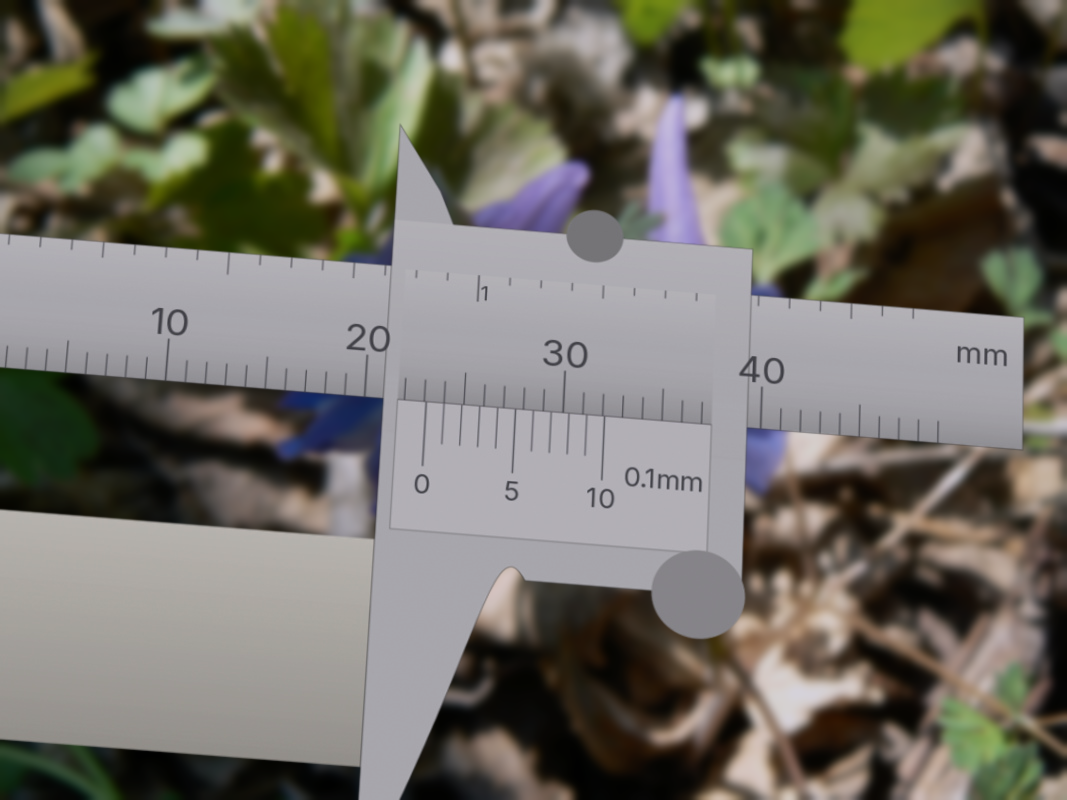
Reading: value=23.1 unit=mm
